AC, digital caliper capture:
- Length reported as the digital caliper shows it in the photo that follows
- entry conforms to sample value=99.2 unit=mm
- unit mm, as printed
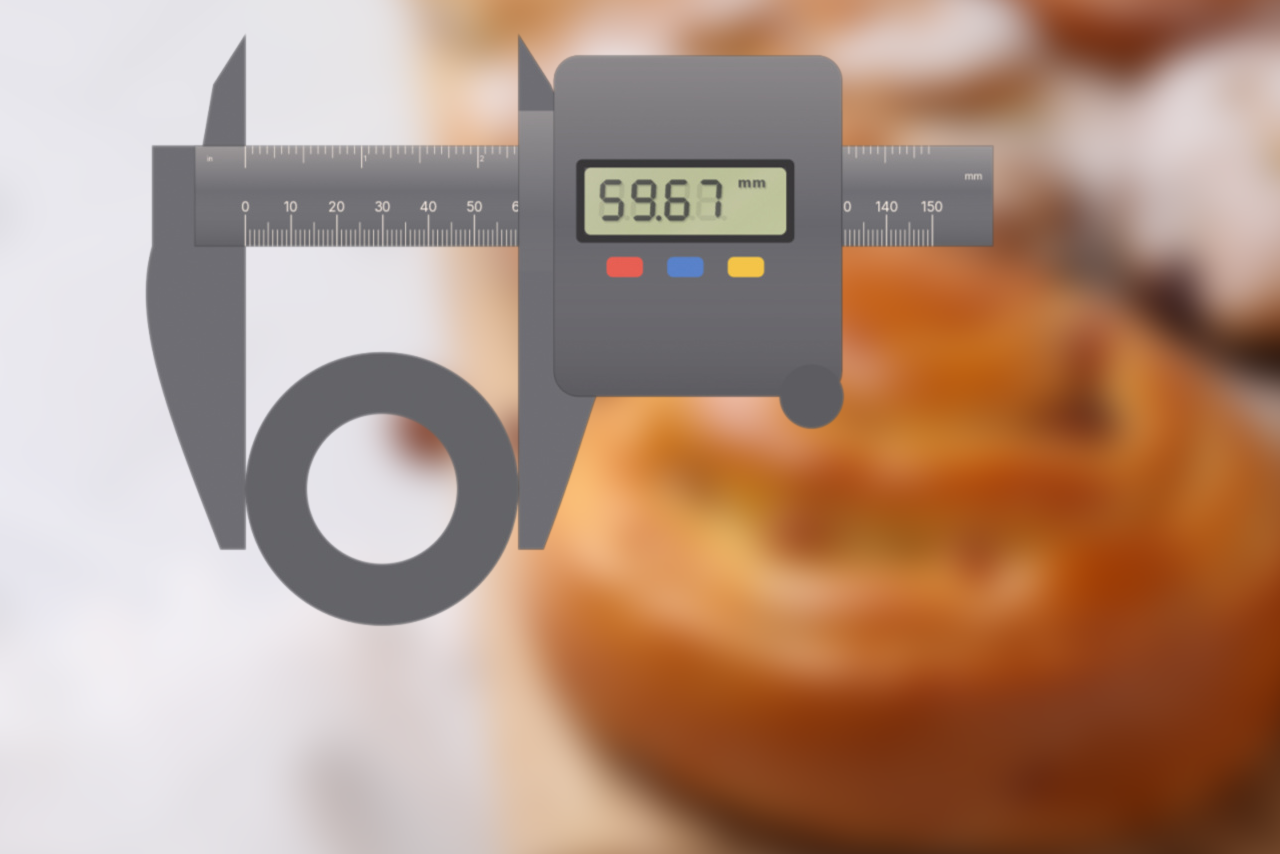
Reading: value=59.67 unit=mm
